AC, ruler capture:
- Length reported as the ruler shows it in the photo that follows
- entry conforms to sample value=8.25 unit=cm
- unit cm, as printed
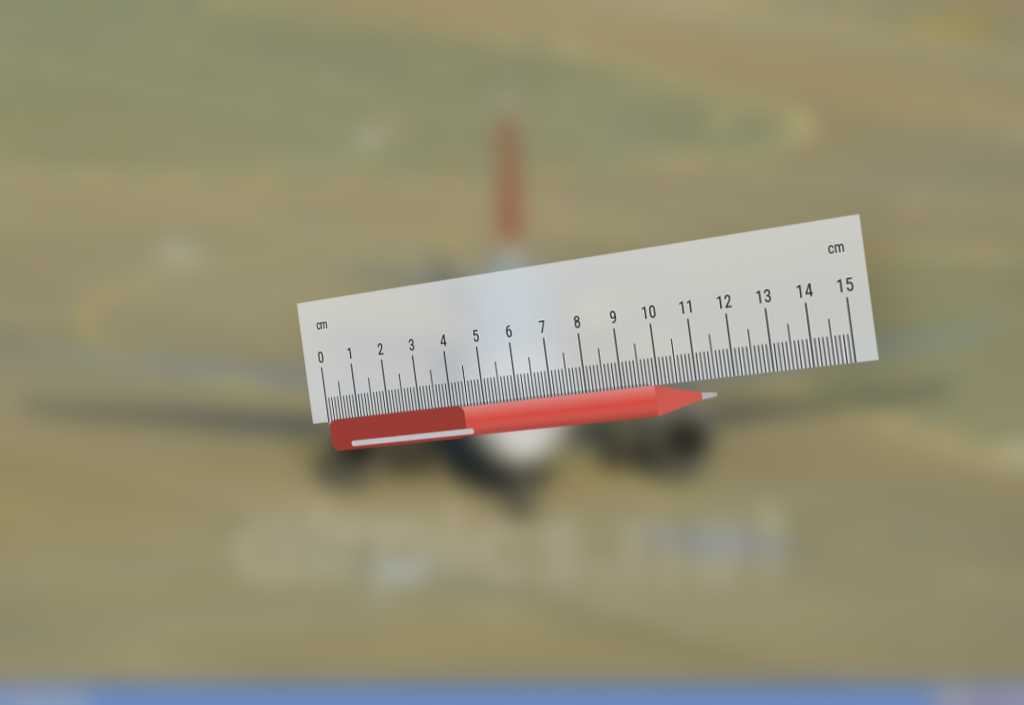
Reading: value=11.5 unit=cm
